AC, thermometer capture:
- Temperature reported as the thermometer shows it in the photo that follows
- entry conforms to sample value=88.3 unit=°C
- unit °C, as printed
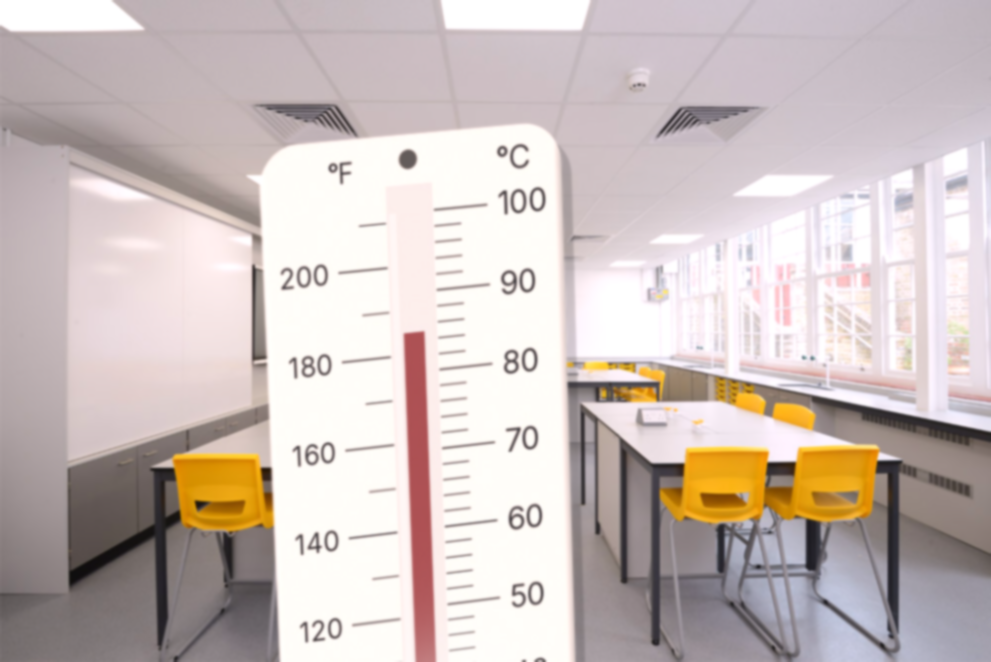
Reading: value=85 unit=°C
